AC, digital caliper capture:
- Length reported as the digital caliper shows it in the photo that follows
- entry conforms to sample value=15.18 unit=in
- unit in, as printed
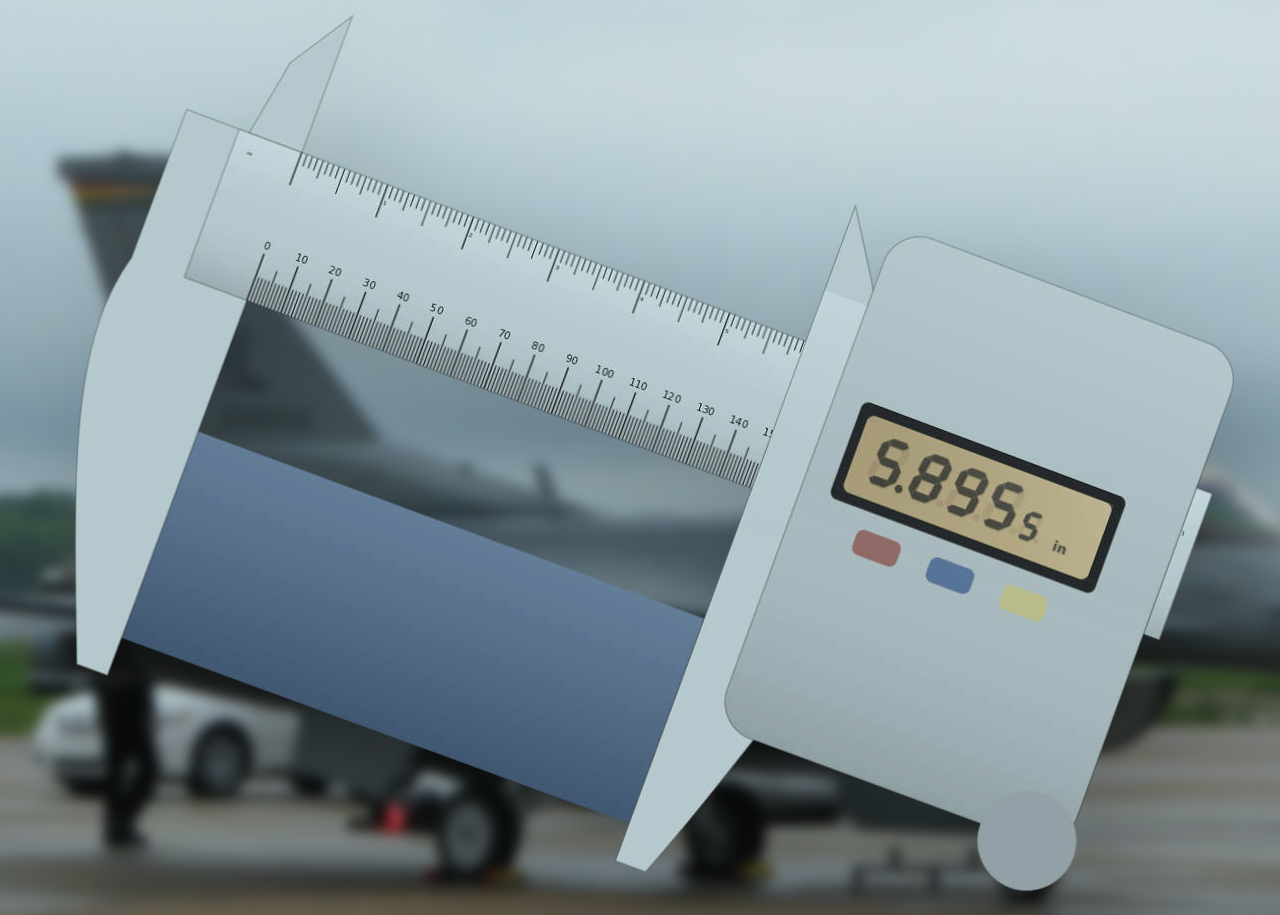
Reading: value=5.8955 unit=in
